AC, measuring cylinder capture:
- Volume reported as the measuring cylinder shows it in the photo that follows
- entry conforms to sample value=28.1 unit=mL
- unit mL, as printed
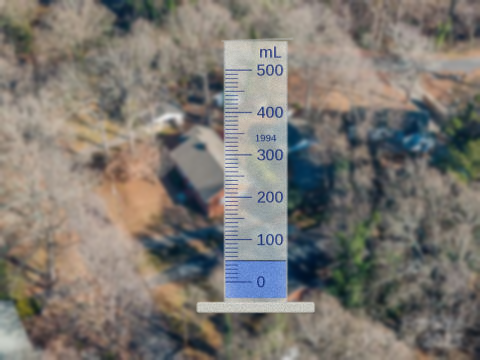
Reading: value=50 unit=mL
